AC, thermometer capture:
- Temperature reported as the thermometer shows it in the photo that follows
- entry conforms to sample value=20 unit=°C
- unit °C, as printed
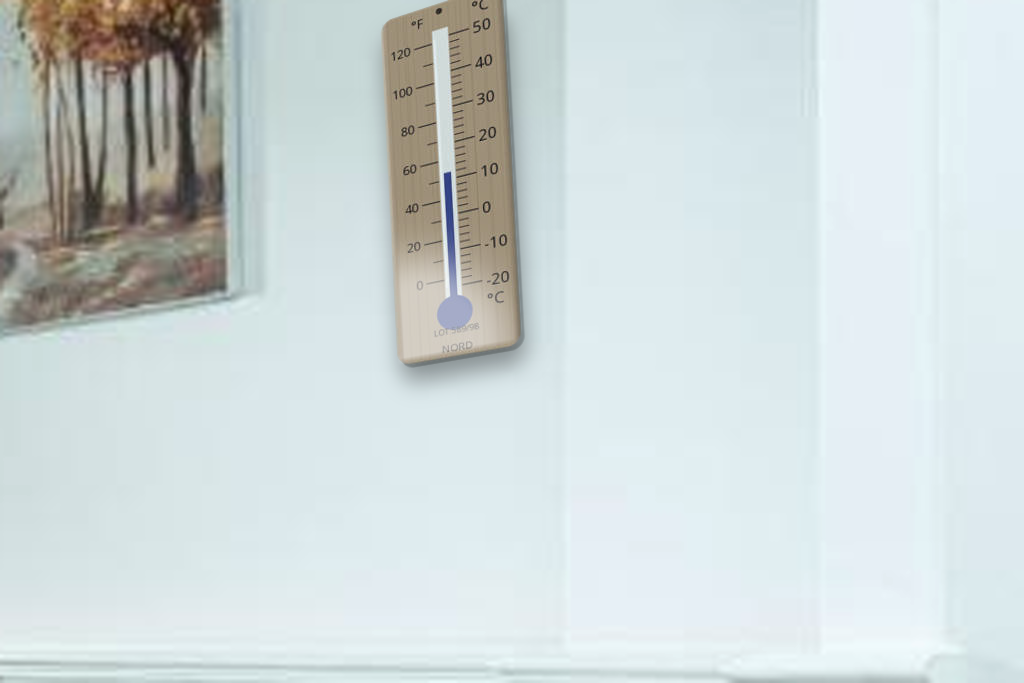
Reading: value=12 unit=°C
